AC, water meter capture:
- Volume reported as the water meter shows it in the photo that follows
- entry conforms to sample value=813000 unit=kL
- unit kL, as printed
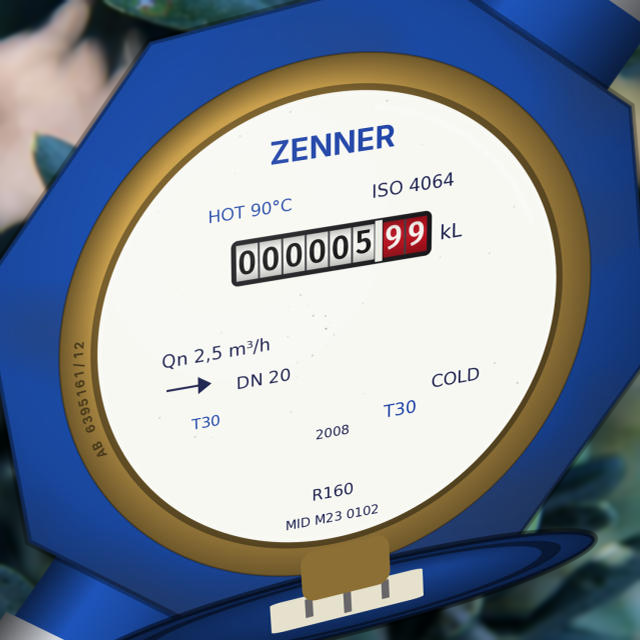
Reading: value=5.99 unit=kL
